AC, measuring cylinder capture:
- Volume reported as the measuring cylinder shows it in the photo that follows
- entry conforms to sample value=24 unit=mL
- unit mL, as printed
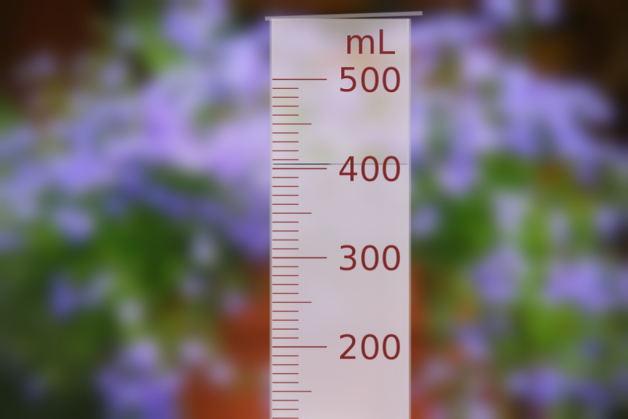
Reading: value=405 unit=mL
